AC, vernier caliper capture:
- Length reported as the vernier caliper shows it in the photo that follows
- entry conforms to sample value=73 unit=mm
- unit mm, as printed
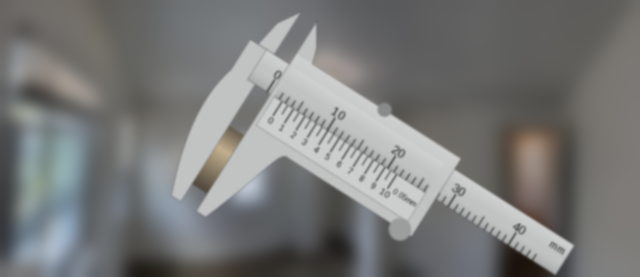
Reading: value=2.5 unit=mm
